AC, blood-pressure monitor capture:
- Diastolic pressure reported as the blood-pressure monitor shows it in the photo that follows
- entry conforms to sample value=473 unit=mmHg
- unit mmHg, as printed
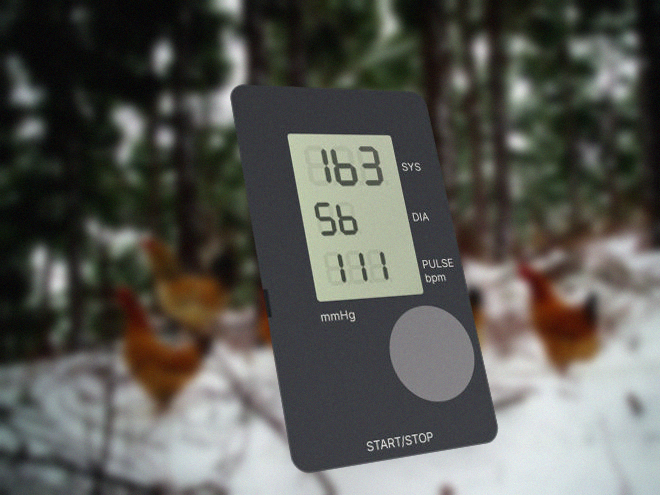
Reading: value=56 unit=mmHg
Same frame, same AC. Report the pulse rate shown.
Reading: value=111 unit=bpm
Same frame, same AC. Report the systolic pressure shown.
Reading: value=163 unit=mmHg
